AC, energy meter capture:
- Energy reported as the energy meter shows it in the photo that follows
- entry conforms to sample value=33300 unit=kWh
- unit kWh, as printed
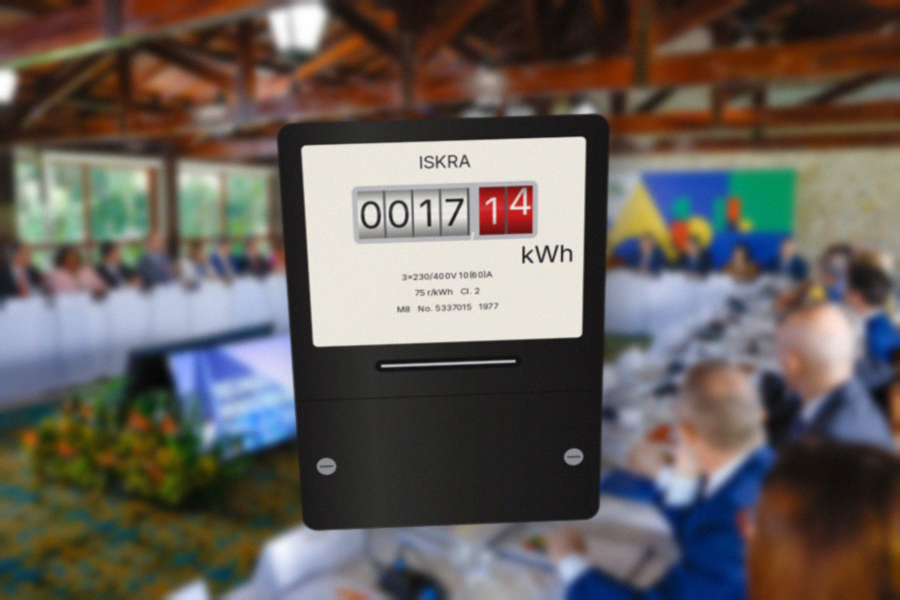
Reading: value=17.14 unit=kWh
